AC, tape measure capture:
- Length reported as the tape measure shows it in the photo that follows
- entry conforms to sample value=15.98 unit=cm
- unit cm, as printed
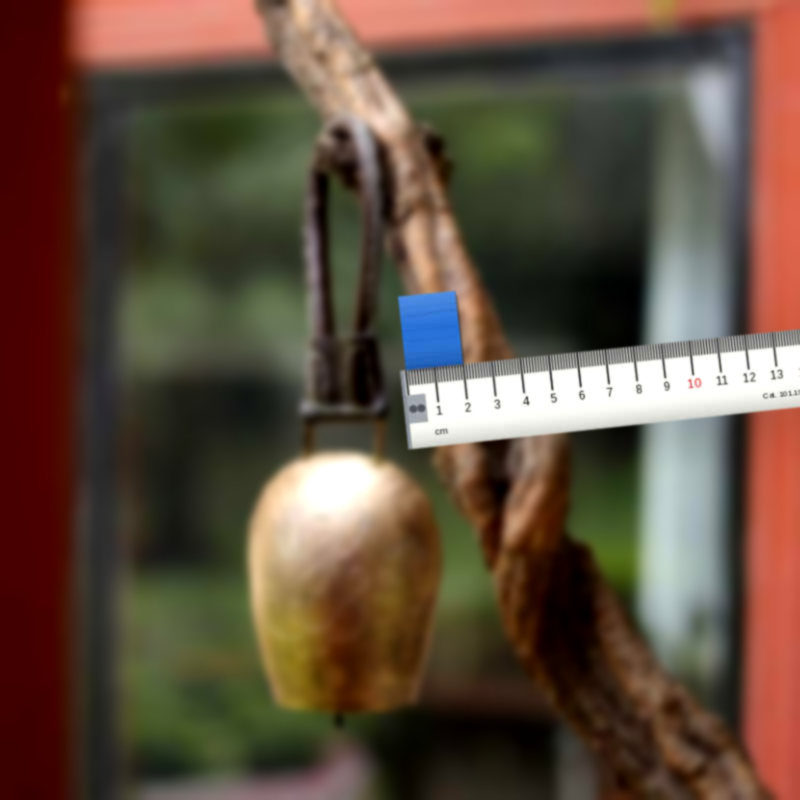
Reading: value=2 unit=cm
